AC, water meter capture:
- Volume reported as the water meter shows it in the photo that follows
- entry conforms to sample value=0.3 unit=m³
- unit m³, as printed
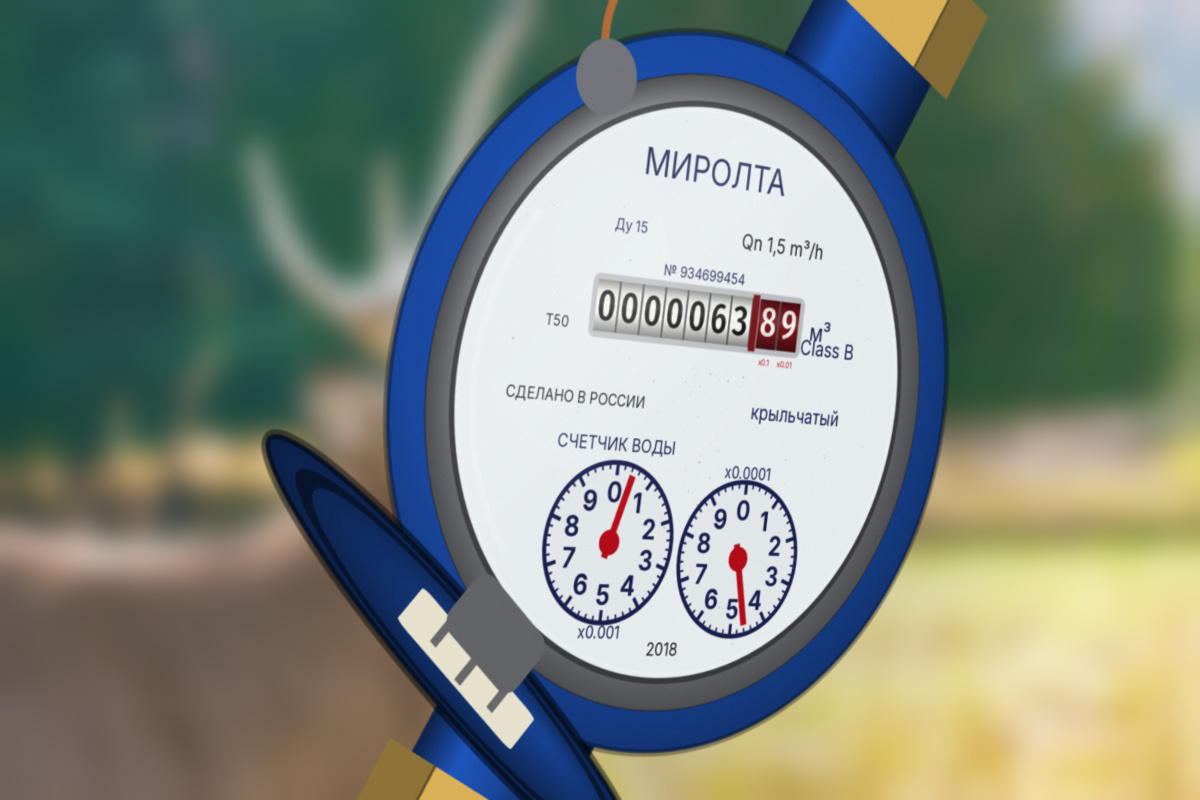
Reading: value=63.8904 unit=m³
